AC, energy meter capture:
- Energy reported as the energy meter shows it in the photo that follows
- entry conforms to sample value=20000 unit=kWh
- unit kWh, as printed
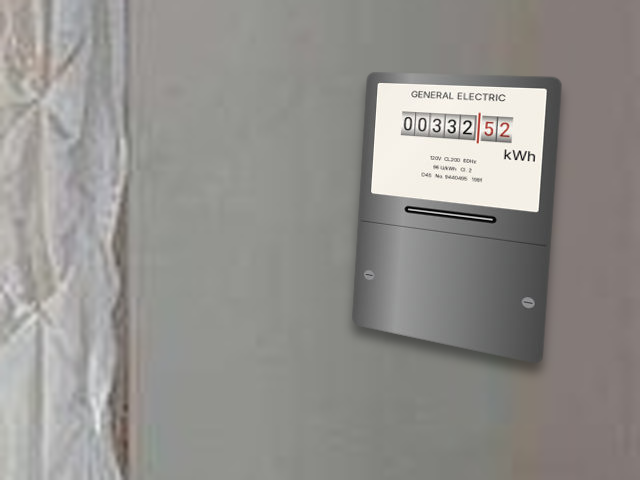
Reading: value=332.52 unit=kWh
